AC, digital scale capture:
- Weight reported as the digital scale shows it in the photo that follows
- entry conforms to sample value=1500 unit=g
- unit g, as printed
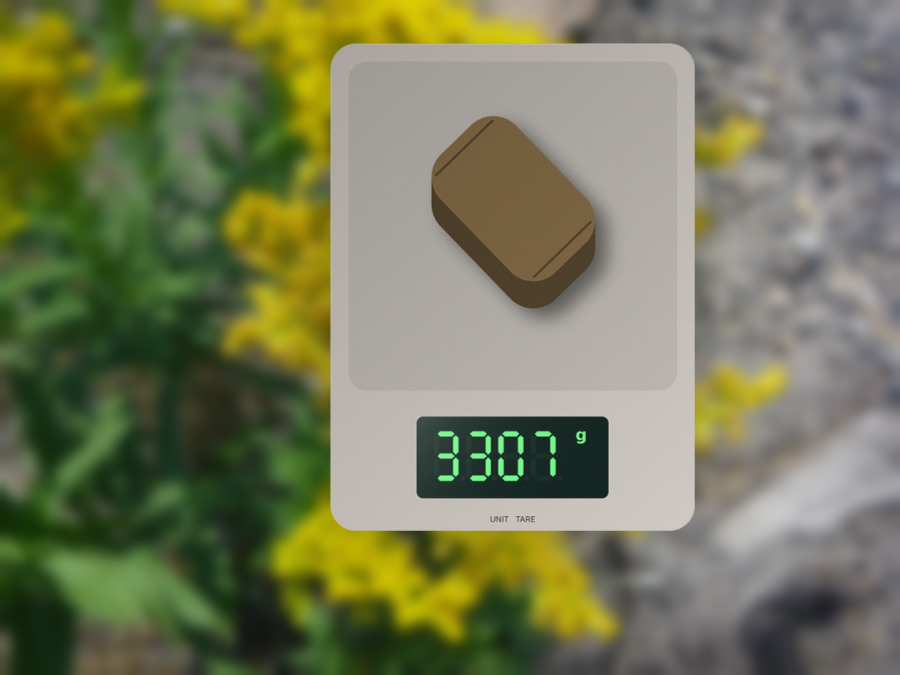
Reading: value=3307 unit=g
